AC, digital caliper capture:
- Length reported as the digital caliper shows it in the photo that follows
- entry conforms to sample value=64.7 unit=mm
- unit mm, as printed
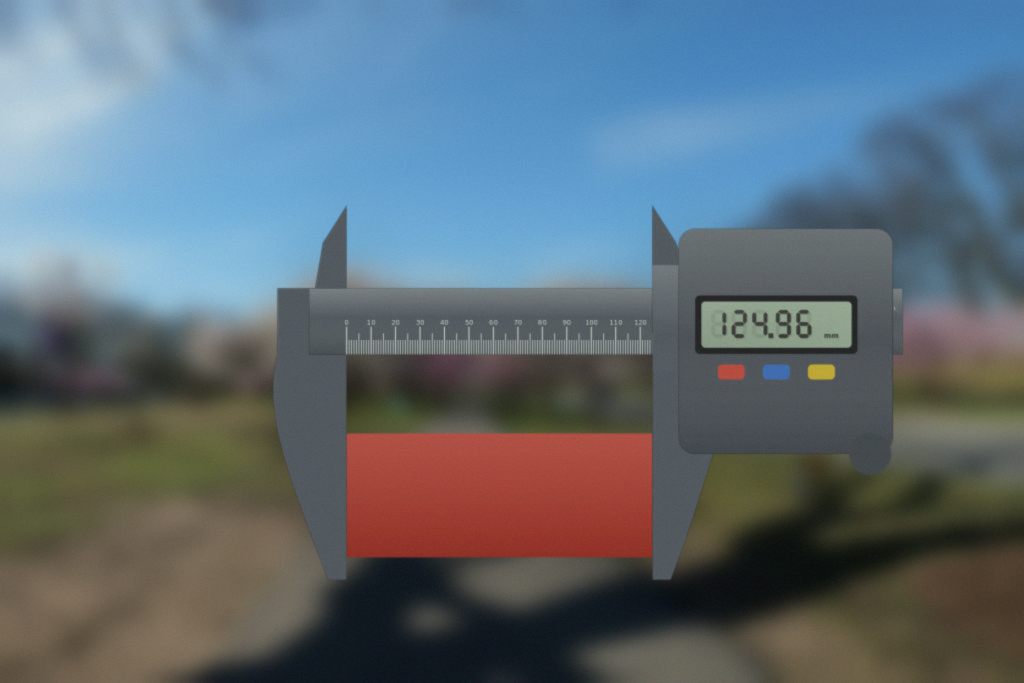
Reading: value=124.96 unit=mm
